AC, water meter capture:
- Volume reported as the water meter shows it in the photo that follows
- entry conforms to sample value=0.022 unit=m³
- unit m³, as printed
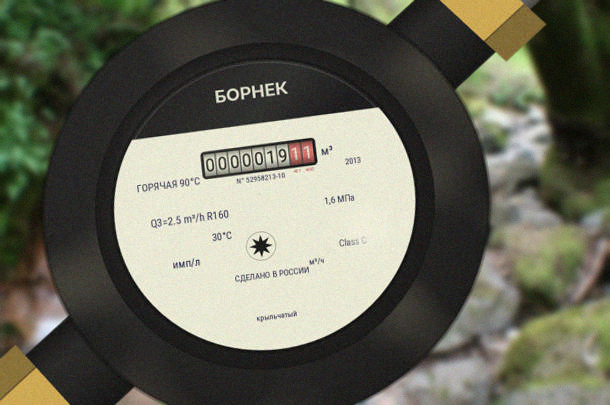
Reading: value=19.11 unit=m³
